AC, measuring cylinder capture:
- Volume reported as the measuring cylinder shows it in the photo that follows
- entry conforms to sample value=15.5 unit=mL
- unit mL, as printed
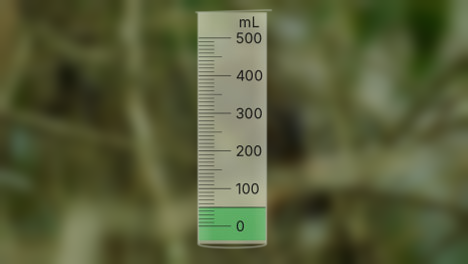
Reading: value=50 unit=mL
